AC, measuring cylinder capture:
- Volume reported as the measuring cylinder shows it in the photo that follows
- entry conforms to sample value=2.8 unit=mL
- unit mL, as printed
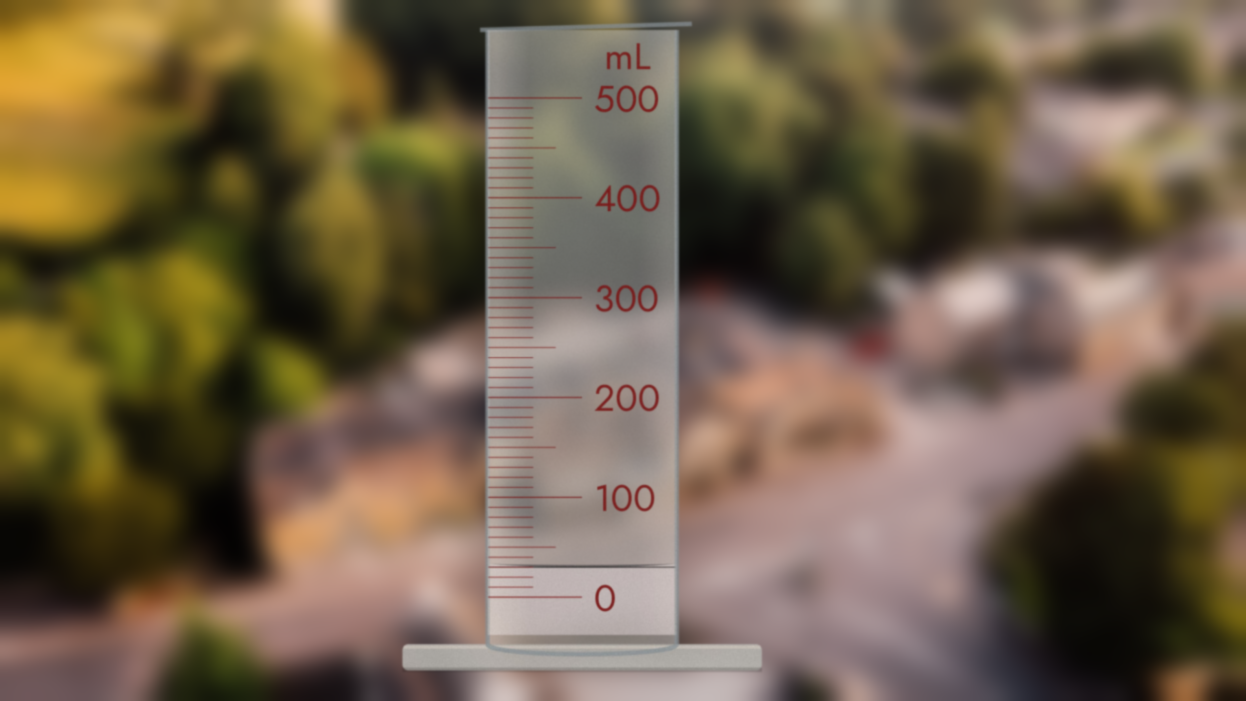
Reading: value=30 unit=mL
